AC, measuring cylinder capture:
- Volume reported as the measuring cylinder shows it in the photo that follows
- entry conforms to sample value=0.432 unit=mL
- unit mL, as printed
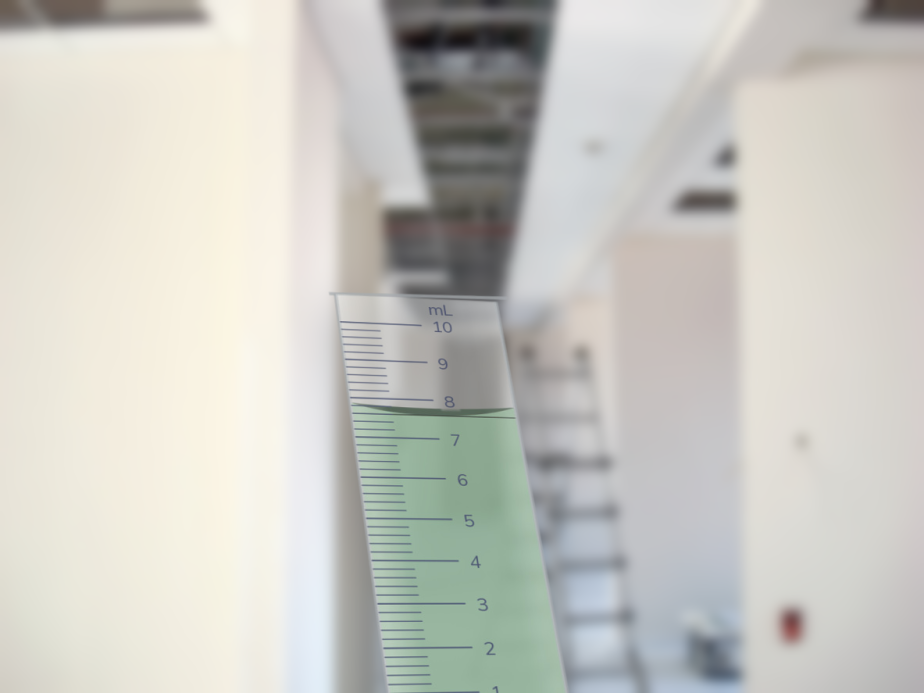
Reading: value=7.6 unit=mL
